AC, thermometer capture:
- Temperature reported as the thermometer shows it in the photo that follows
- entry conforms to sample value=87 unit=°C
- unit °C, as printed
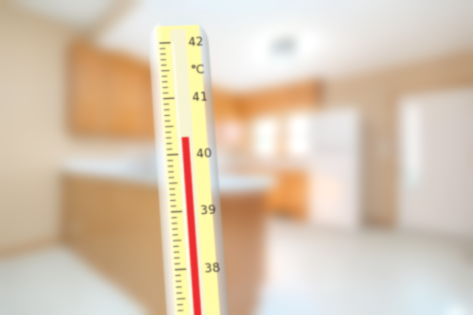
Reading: value=40.3 unit=°C
